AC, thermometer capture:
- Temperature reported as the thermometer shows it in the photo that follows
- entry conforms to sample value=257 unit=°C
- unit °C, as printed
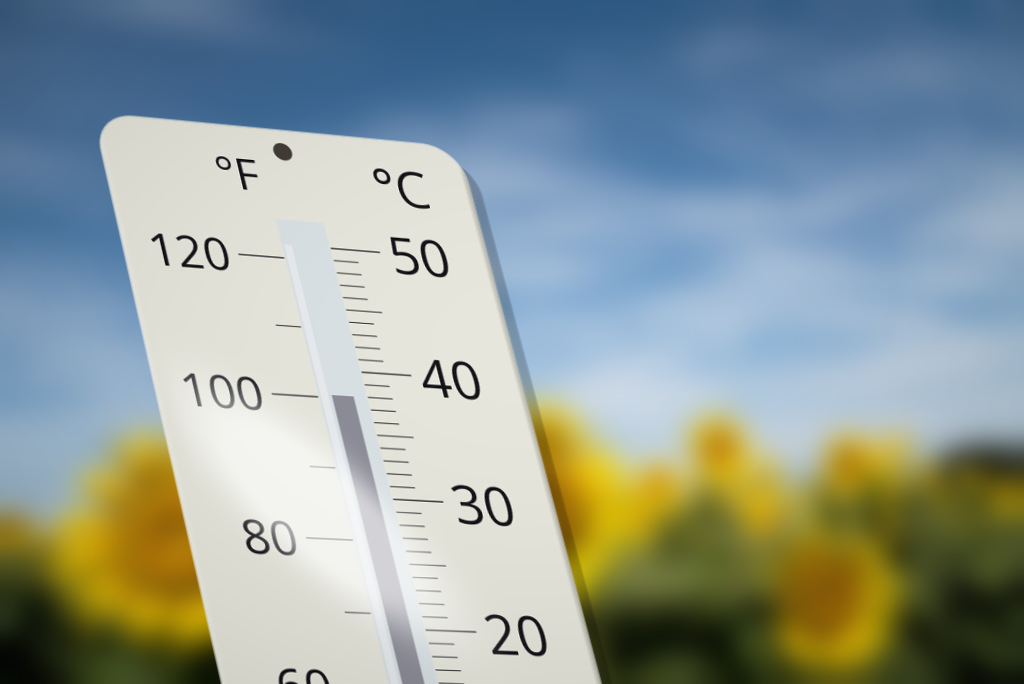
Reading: value=38 unit=°C
